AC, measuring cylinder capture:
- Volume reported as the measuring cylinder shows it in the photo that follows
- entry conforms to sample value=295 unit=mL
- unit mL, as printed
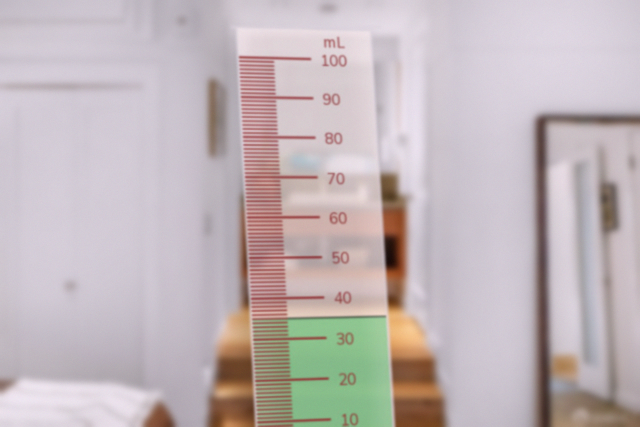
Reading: value=35 unit=mL
